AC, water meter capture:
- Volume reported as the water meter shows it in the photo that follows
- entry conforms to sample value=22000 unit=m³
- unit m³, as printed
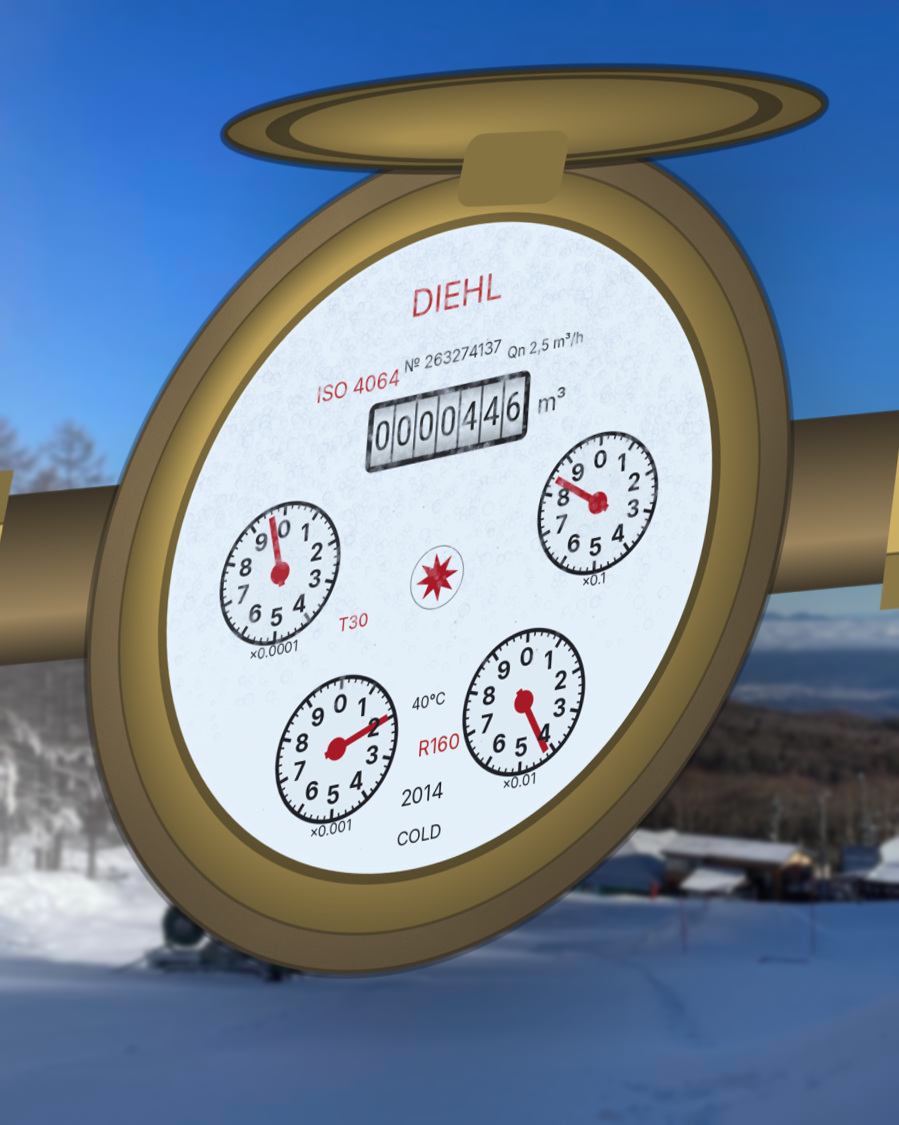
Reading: value=446.8419 unit=m³
